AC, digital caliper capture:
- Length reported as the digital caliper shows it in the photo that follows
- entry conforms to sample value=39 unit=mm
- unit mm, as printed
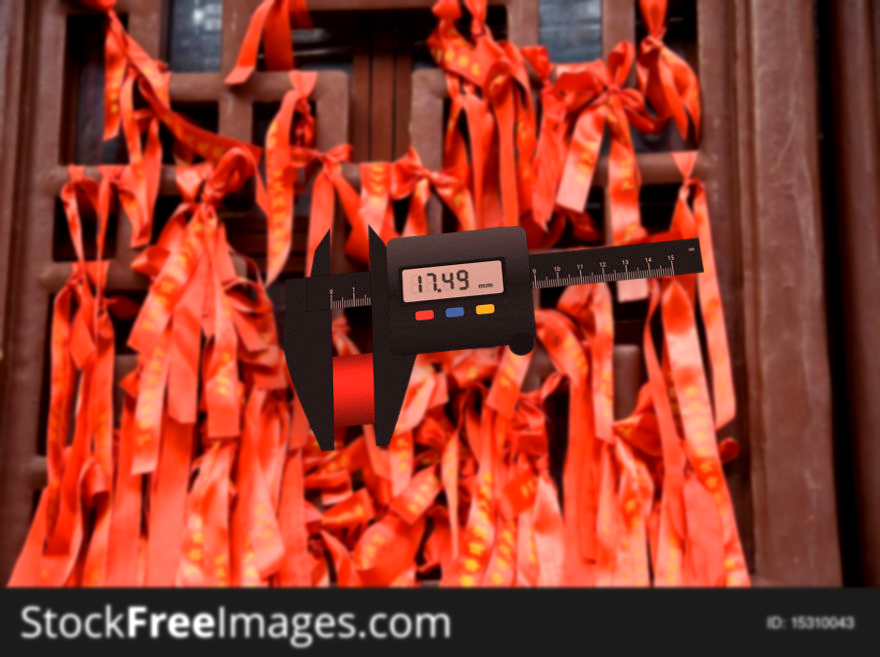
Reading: value=17.49 unit=mm
